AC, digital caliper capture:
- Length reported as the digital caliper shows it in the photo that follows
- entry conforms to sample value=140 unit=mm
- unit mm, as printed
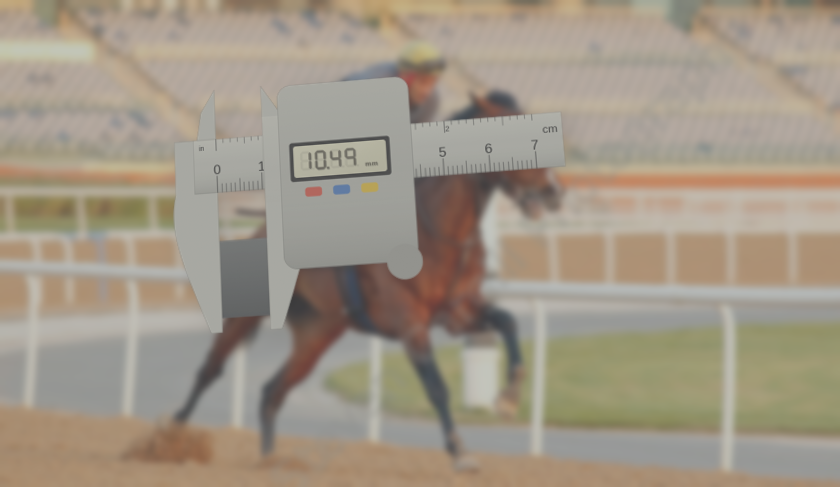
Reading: value=10.49 unit=mm
